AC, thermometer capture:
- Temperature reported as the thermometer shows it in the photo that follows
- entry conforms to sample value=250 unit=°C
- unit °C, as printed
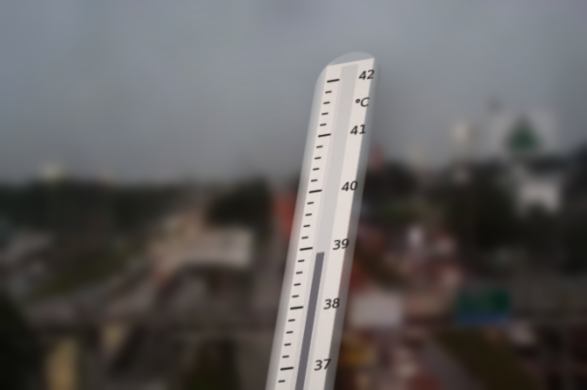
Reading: value=38.9 unit=°C
